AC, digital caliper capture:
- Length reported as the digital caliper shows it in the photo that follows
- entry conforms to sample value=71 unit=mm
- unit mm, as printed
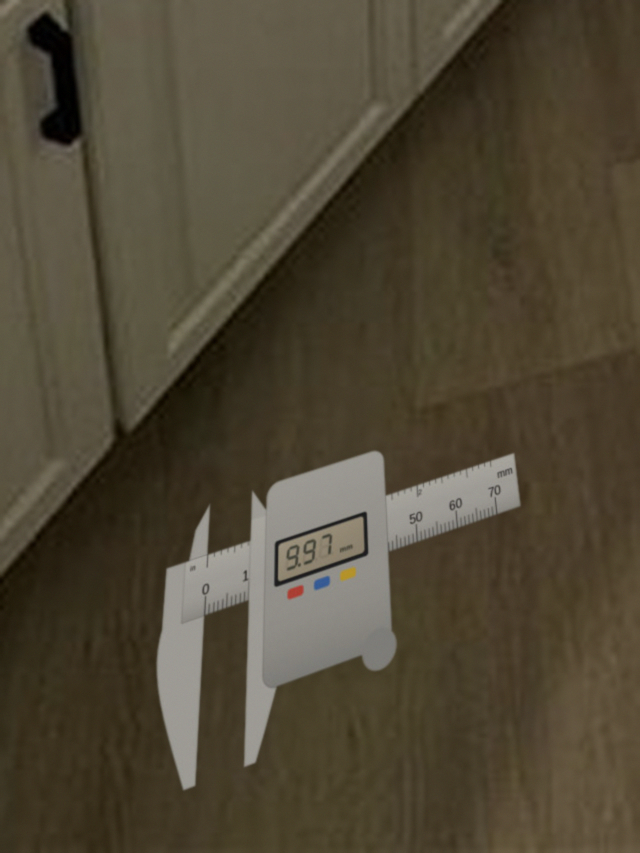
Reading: value=9.97 unit=mm
